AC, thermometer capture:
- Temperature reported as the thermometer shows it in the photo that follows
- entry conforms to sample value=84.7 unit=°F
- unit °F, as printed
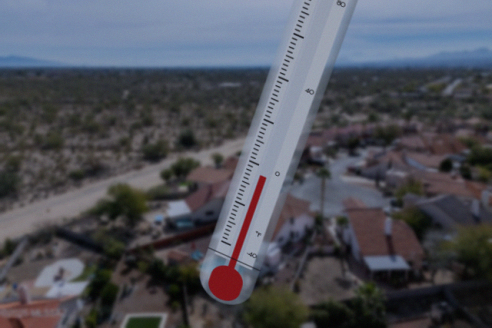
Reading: value=-4 unit=°F
